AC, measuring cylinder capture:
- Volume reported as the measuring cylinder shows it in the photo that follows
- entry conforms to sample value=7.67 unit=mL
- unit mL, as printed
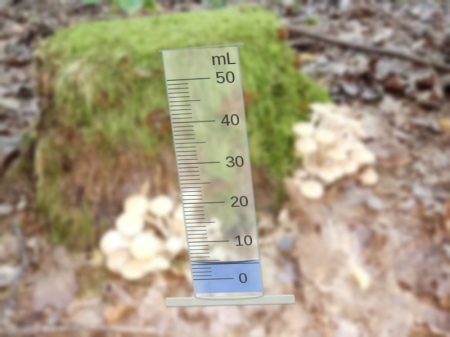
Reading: value=4 unit=mL
